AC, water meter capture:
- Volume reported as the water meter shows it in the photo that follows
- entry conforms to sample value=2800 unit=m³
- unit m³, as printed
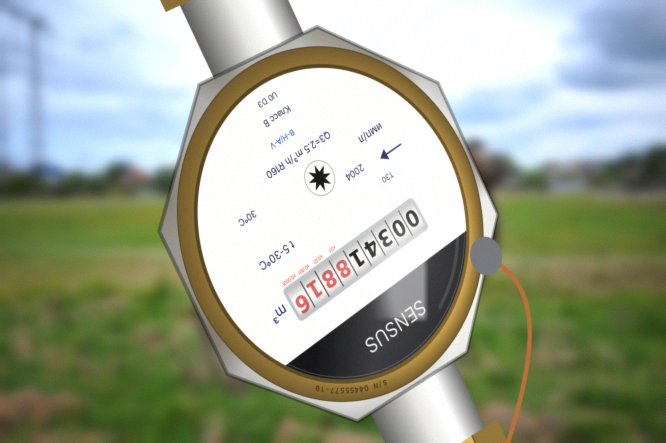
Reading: value=341.8816 unit=m³
